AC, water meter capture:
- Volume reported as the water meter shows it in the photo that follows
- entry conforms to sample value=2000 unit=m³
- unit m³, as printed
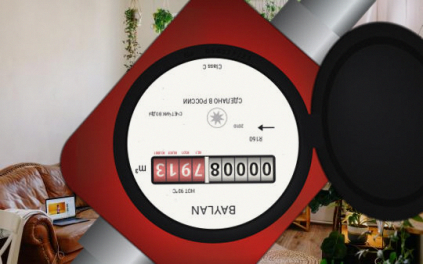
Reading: value=8.7913 unit=m³
